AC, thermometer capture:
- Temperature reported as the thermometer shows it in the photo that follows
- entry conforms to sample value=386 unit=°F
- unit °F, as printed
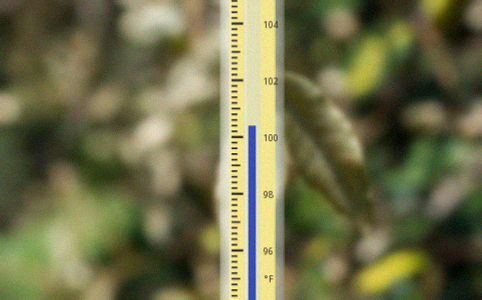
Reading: value=100.4 unit=°F
